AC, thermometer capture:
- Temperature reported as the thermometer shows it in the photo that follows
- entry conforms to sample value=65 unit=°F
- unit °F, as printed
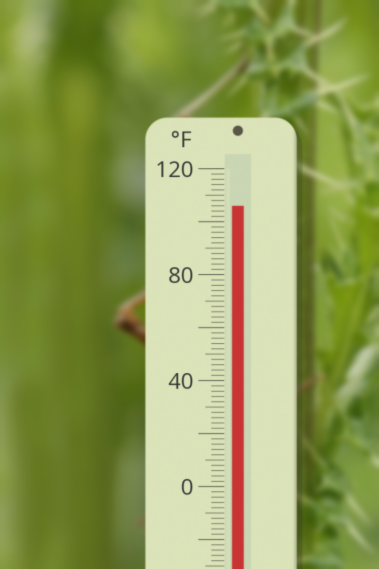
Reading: value=106 unit=°F
